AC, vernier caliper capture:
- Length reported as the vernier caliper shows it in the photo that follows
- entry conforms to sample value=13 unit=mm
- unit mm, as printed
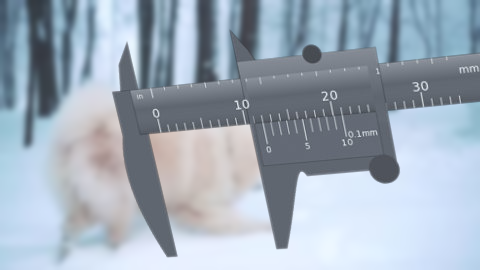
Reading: value=12.0 unit=mm
